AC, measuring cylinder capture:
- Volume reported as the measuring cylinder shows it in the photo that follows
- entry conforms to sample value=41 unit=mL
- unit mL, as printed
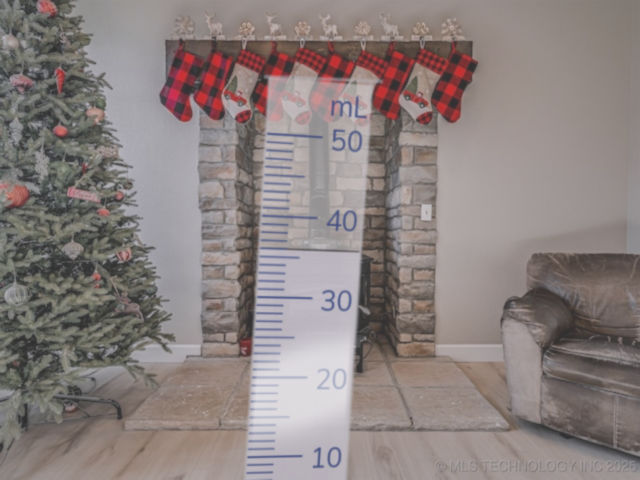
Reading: value=36 unit=mL
